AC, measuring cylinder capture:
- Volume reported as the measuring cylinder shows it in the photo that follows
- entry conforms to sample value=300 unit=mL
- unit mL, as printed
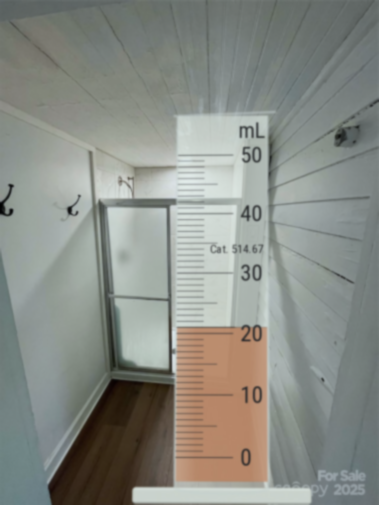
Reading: value=21 unit=mL
